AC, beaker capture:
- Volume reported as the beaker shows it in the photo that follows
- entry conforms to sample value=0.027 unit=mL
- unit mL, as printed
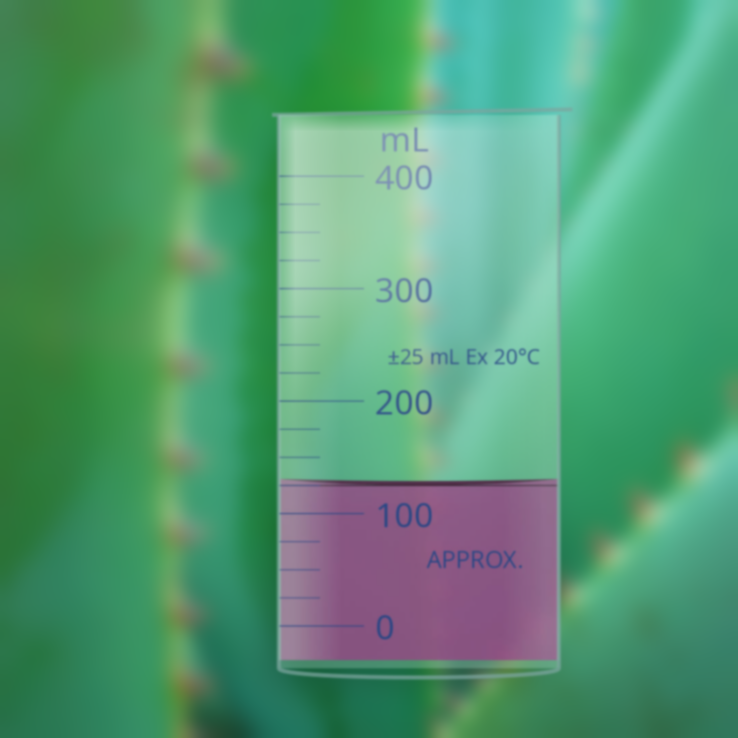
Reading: value=125 unit=mL
